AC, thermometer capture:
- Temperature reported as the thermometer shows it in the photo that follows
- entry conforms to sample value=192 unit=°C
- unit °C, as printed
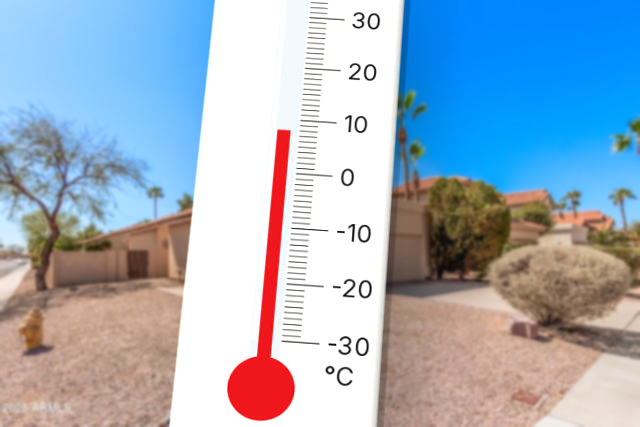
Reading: value=8 unit=°C
